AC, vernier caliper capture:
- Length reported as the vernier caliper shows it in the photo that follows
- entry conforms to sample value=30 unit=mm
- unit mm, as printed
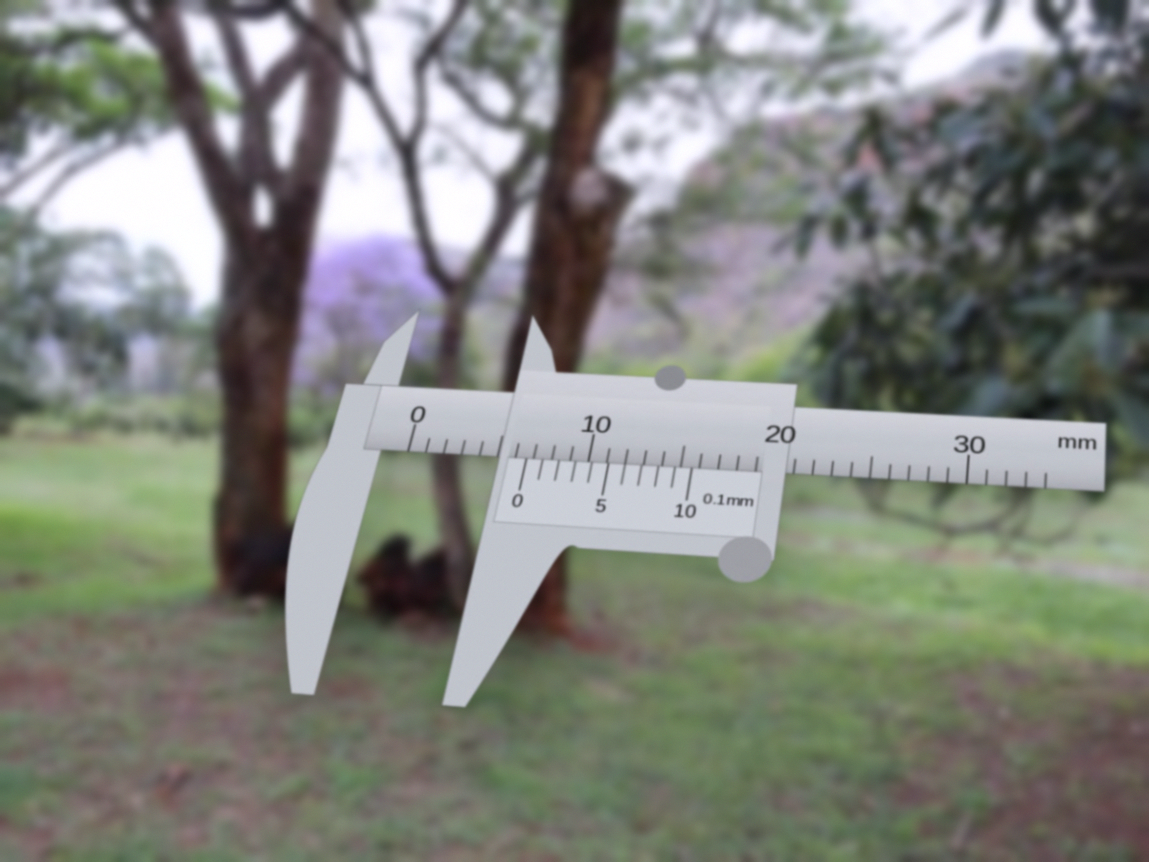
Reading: value=6.6 unit=mm
